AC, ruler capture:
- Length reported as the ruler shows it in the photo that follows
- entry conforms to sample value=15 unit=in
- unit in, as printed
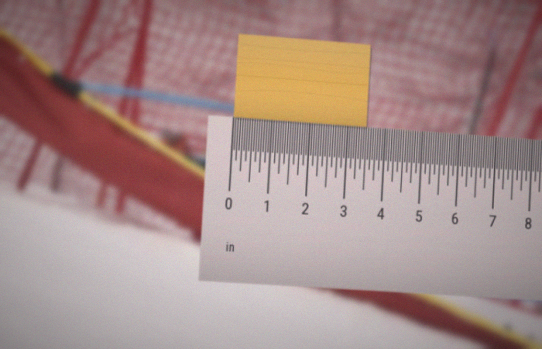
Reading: value=3.5 unit=in
